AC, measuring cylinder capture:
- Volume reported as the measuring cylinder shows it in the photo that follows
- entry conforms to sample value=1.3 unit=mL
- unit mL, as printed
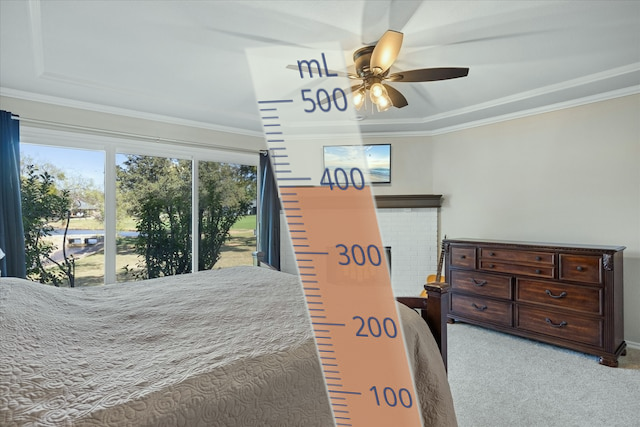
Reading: value=390 unit=mL
